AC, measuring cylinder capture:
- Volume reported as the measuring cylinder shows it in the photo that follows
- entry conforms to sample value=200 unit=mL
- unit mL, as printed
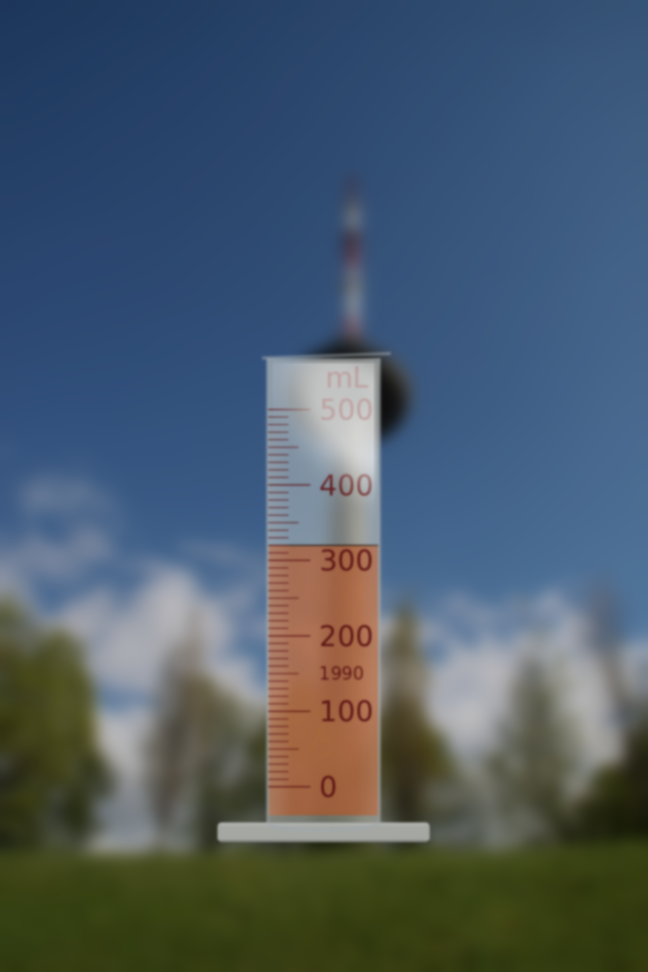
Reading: value=320 unit=mL
